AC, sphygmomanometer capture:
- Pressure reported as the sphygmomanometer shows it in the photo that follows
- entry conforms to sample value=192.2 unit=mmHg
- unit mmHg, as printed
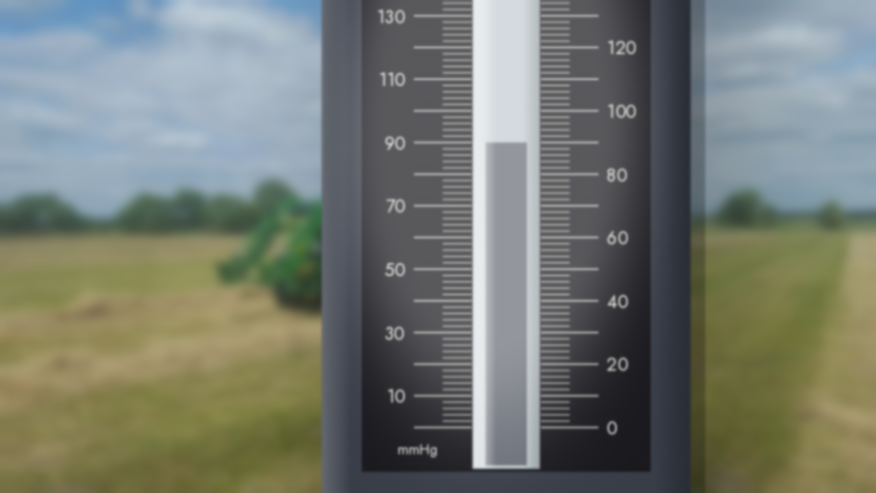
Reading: value=90 unit=mmHg
